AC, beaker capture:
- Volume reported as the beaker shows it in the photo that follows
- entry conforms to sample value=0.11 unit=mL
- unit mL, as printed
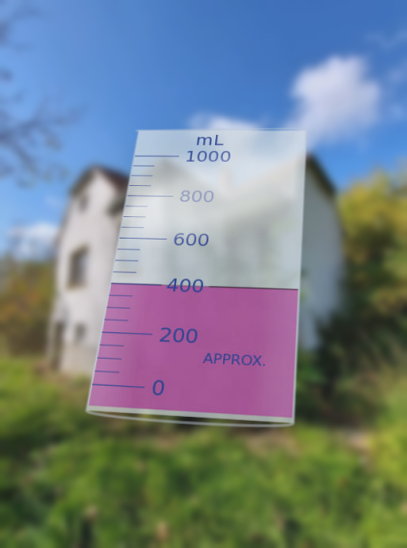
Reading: value=400 unit=mL
